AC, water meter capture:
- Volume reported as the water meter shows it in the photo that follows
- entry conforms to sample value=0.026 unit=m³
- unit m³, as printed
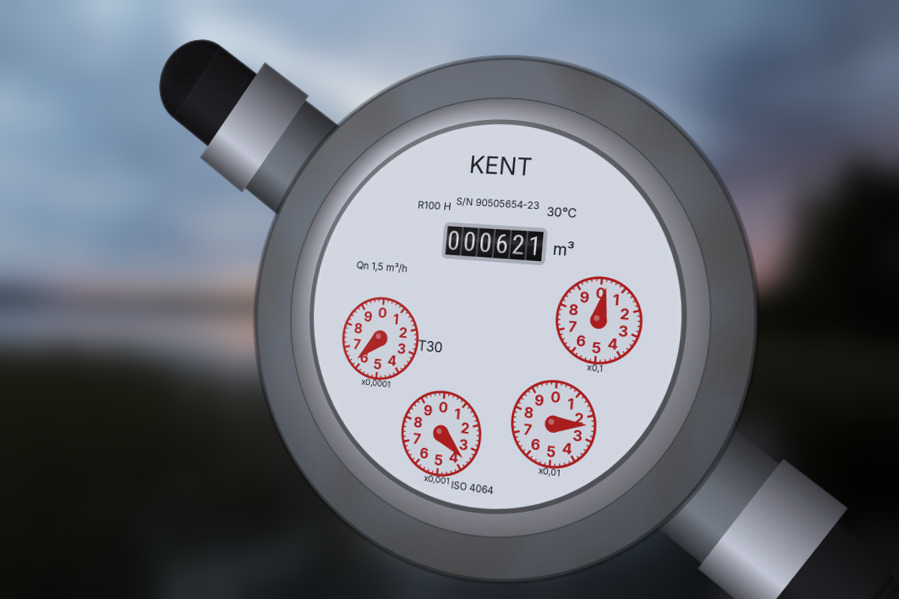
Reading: value=621.0236 unit=m³
